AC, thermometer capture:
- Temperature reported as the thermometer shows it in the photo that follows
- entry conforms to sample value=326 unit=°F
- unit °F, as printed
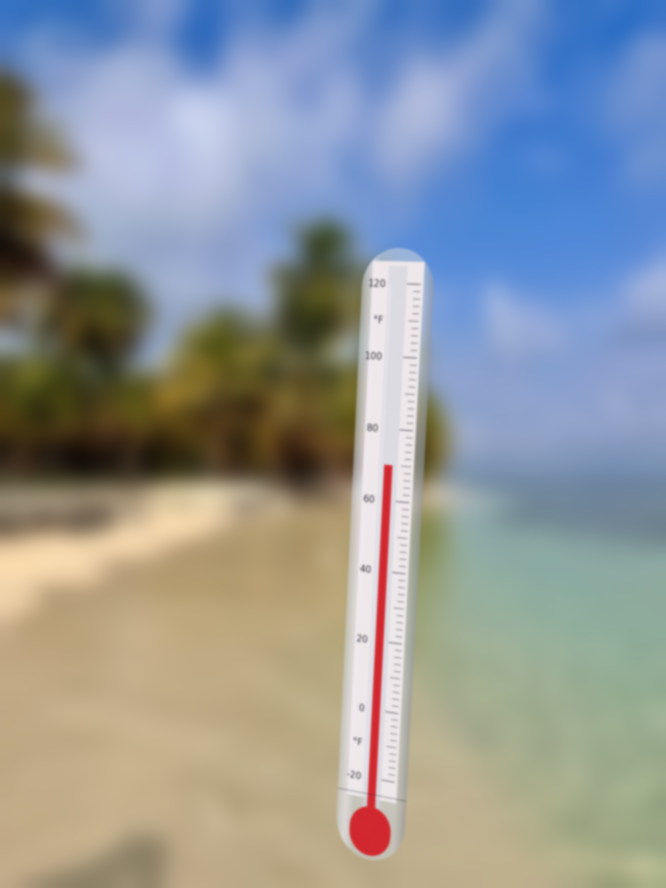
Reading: value=70 unit=°F
